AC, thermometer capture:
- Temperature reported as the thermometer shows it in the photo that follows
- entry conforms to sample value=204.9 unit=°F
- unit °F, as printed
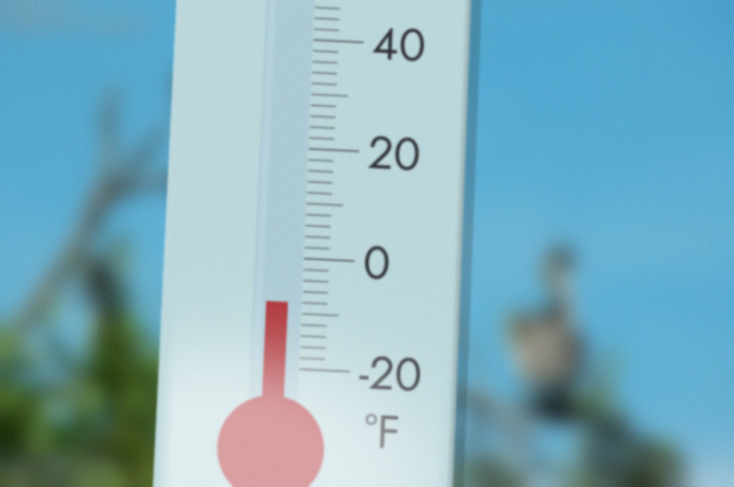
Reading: value=-8 unit=°F
